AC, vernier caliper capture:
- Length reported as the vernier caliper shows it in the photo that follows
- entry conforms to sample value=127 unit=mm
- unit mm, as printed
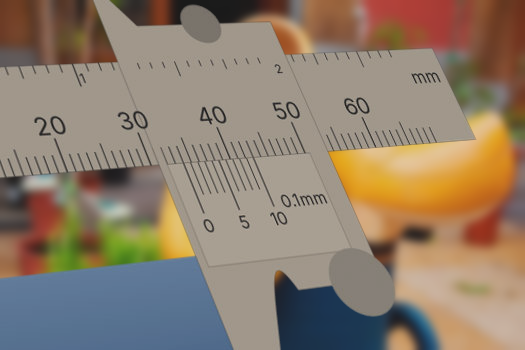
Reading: value=34.0 unit=mm
